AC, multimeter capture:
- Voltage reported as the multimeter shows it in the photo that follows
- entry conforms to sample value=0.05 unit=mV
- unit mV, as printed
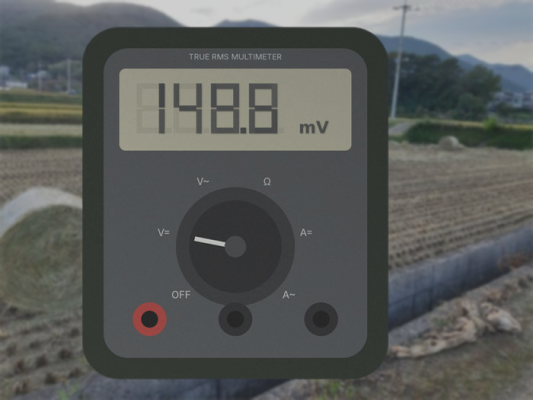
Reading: value=148.8 unit=mV
